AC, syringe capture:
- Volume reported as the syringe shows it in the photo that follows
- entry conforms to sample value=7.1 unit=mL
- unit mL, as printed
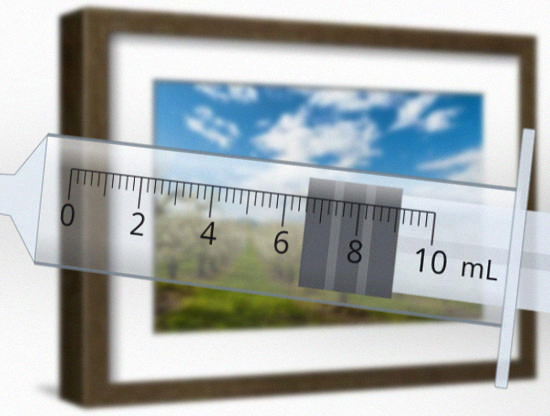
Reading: value=6.6 unit=mL
